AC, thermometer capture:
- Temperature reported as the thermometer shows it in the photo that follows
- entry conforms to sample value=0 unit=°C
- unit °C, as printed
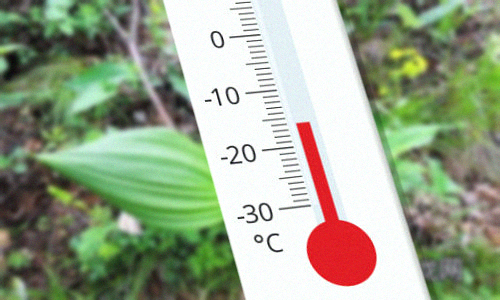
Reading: value=-16 unit=°C
